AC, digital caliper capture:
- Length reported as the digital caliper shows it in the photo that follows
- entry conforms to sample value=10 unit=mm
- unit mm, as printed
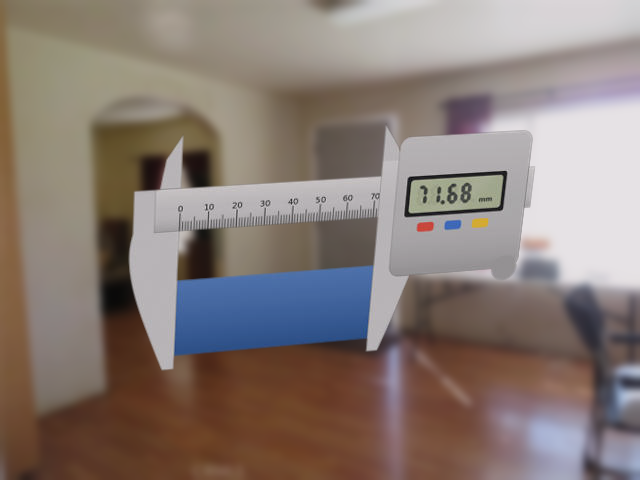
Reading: value=71.68 unit=mm
